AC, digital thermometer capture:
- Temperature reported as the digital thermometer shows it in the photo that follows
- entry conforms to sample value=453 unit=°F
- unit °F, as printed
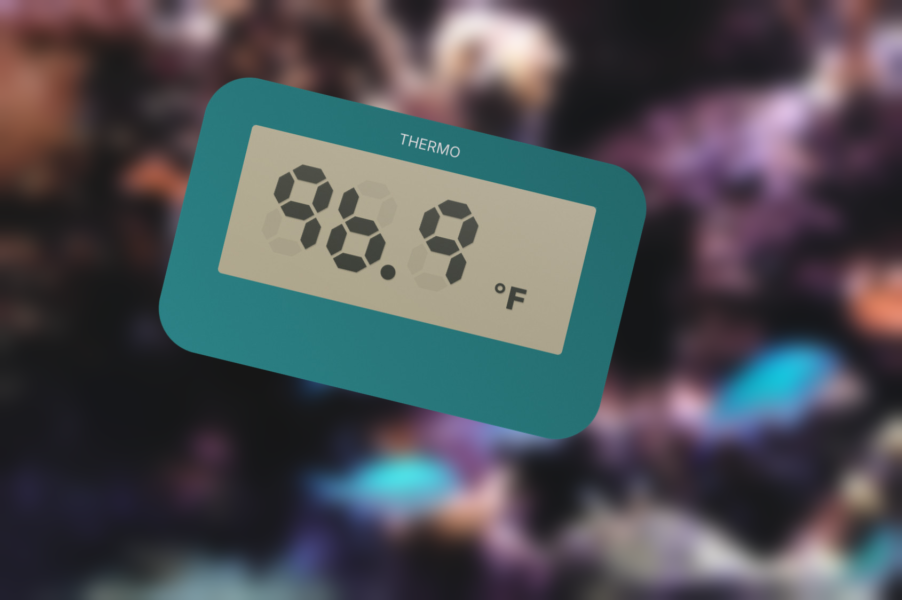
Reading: value=96.9 unit=°F
